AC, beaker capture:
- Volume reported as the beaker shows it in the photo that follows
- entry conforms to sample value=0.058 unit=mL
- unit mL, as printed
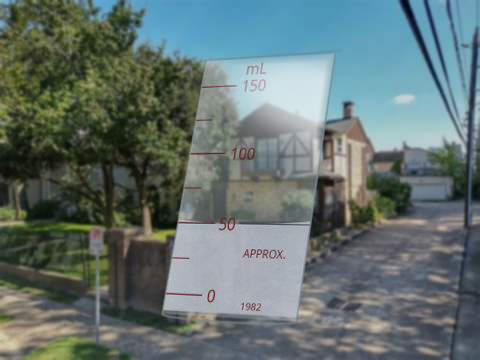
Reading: value=50 unit=mL
